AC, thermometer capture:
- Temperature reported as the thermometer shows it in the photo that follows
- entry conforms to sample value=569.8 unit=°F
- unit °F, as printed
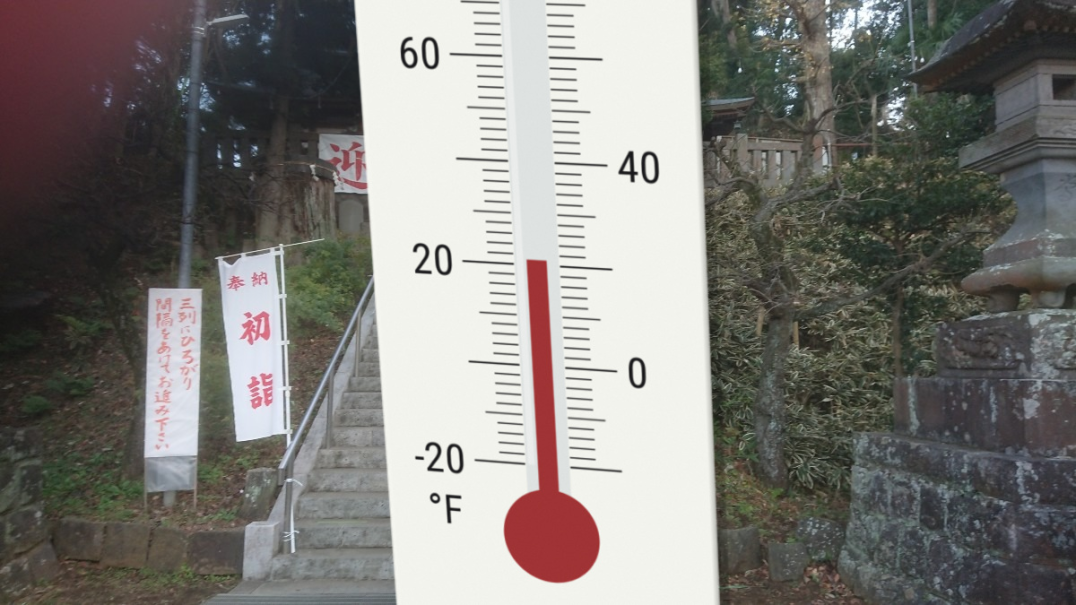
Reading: value=21 unit=°F
